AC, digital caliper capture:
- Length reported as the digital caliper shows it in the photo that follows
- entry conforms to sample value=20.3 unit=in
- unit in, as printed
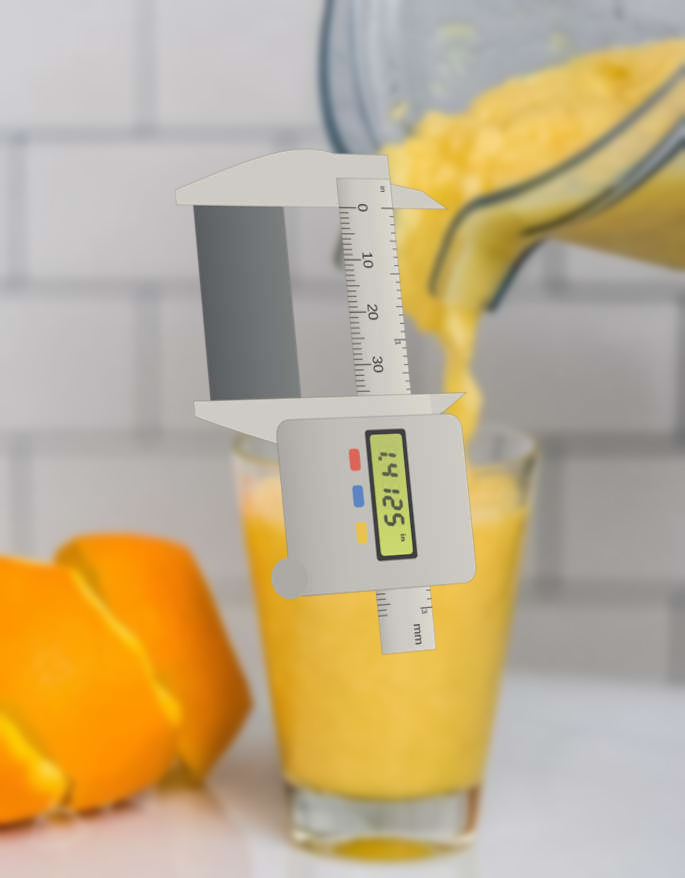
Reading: value=1.4125 unit=in
